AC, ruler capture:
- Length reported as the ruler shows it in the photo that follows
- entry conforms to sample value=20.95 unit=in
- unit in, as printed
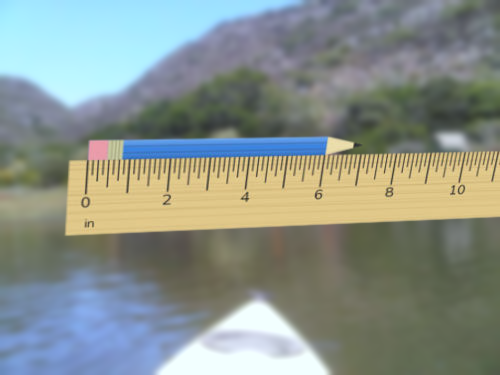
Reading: value=7 unit=in
